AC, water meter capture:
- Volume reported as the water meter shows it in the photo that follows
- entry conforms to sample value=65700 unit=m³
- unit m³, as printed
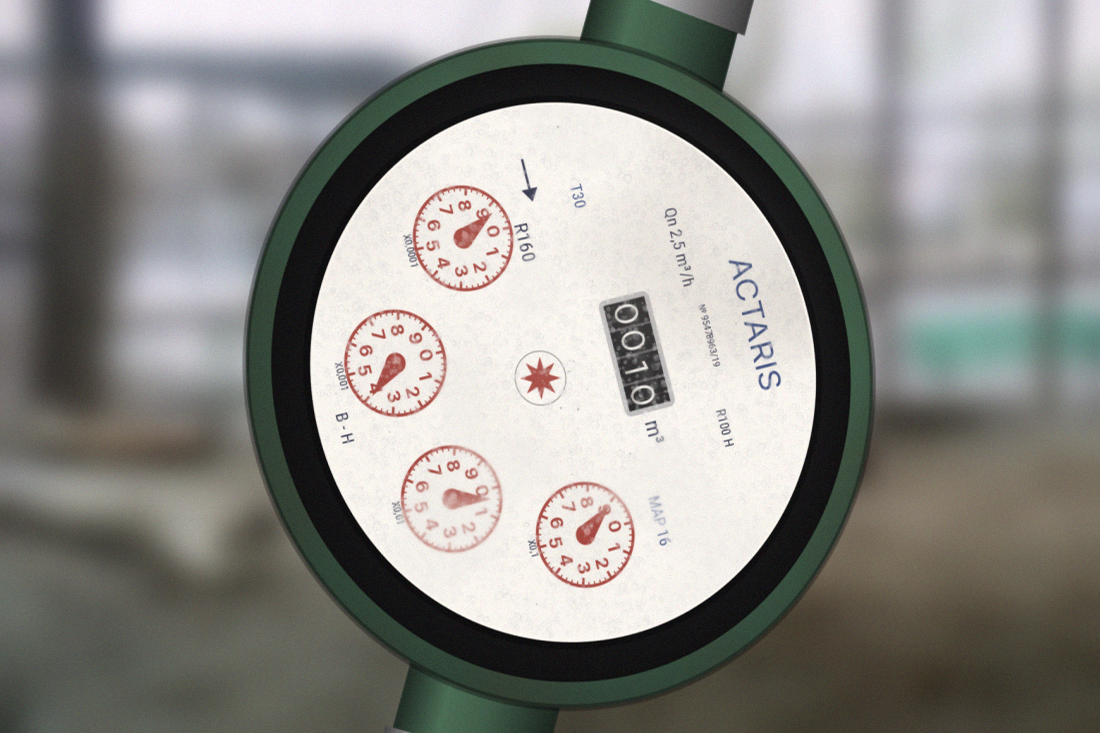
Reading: value=9.9039 unit=m³
